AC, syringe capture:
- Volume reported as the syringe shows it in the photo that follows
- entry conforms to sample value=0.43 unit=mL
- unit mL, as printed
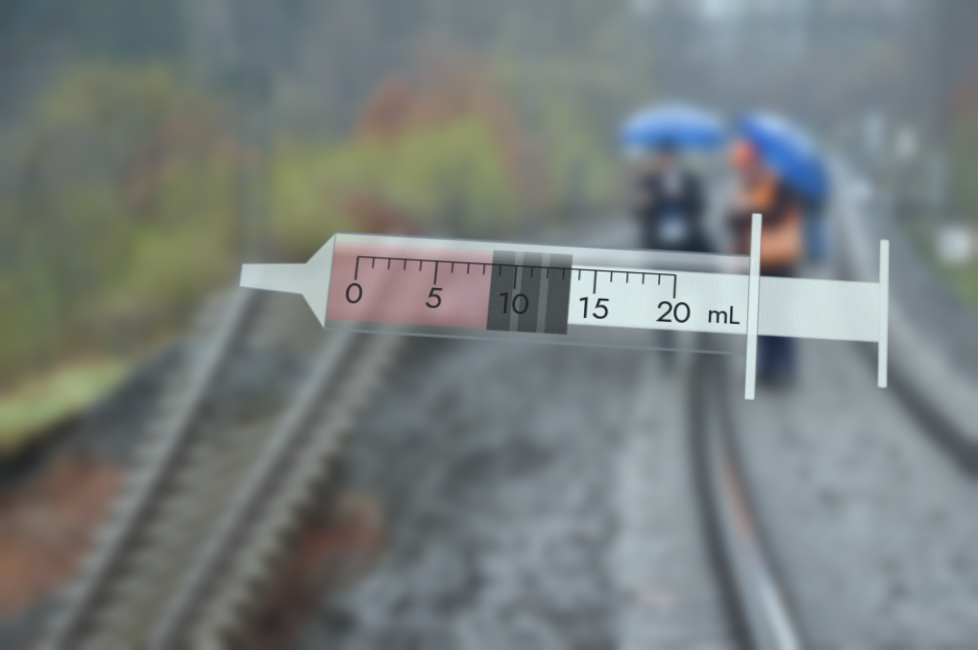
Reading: value=8.5 unit=mL
